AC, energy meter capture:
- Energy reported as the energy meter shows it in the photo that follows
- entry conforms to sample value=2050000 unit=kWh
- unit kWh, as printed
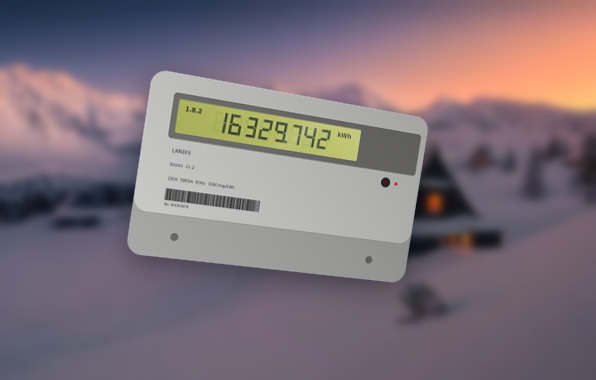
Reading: value=16329.742 unit=kWh
